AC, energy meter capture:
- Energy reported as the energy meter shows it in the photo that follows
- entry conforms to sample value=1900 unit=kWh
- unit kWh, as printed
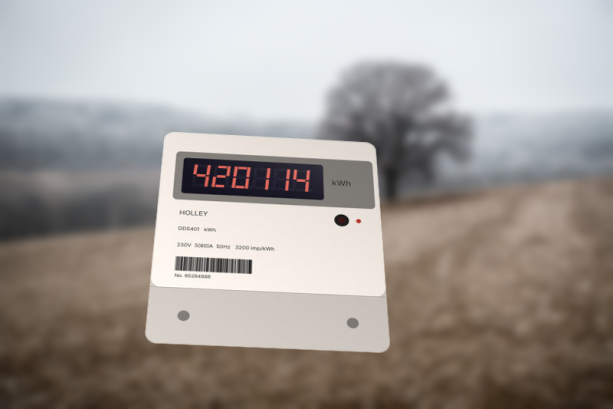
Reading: value=420114 unit=kWh
